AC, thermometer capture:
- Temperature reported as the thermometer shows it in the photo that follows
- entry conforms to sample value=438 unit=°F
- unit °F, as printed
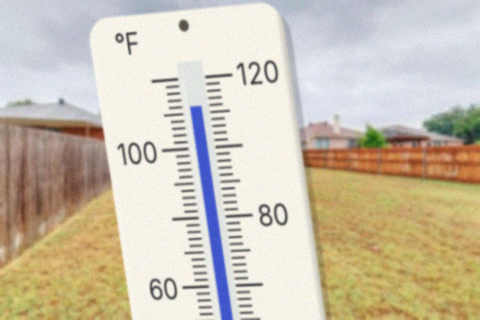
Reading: value=112 unit=°F
